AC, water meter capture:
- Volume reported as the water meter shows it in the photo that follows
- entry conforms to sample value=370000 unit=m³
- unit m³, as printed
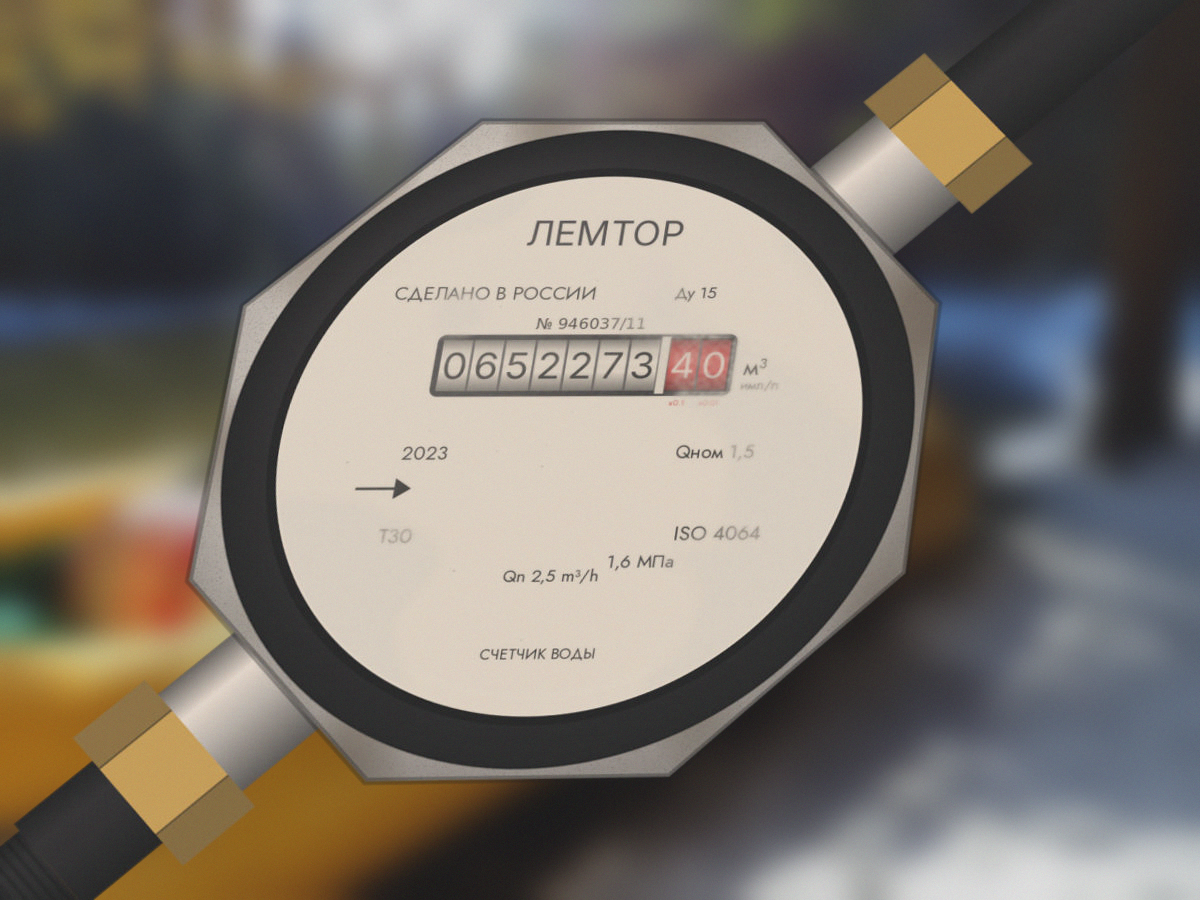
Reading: value=652273.40 unit=m³
